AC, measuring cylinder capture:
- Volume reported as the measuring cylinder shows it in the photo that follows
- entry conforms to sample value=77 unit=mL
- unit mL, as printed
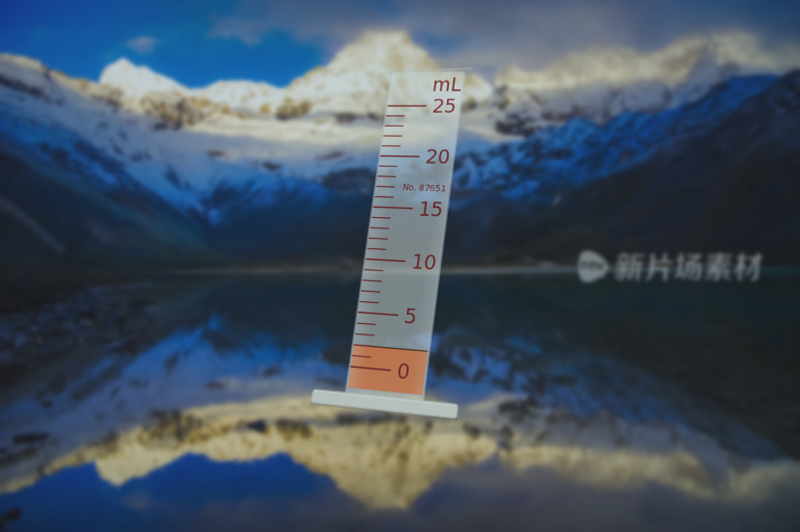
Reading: value=2 unit=mL
